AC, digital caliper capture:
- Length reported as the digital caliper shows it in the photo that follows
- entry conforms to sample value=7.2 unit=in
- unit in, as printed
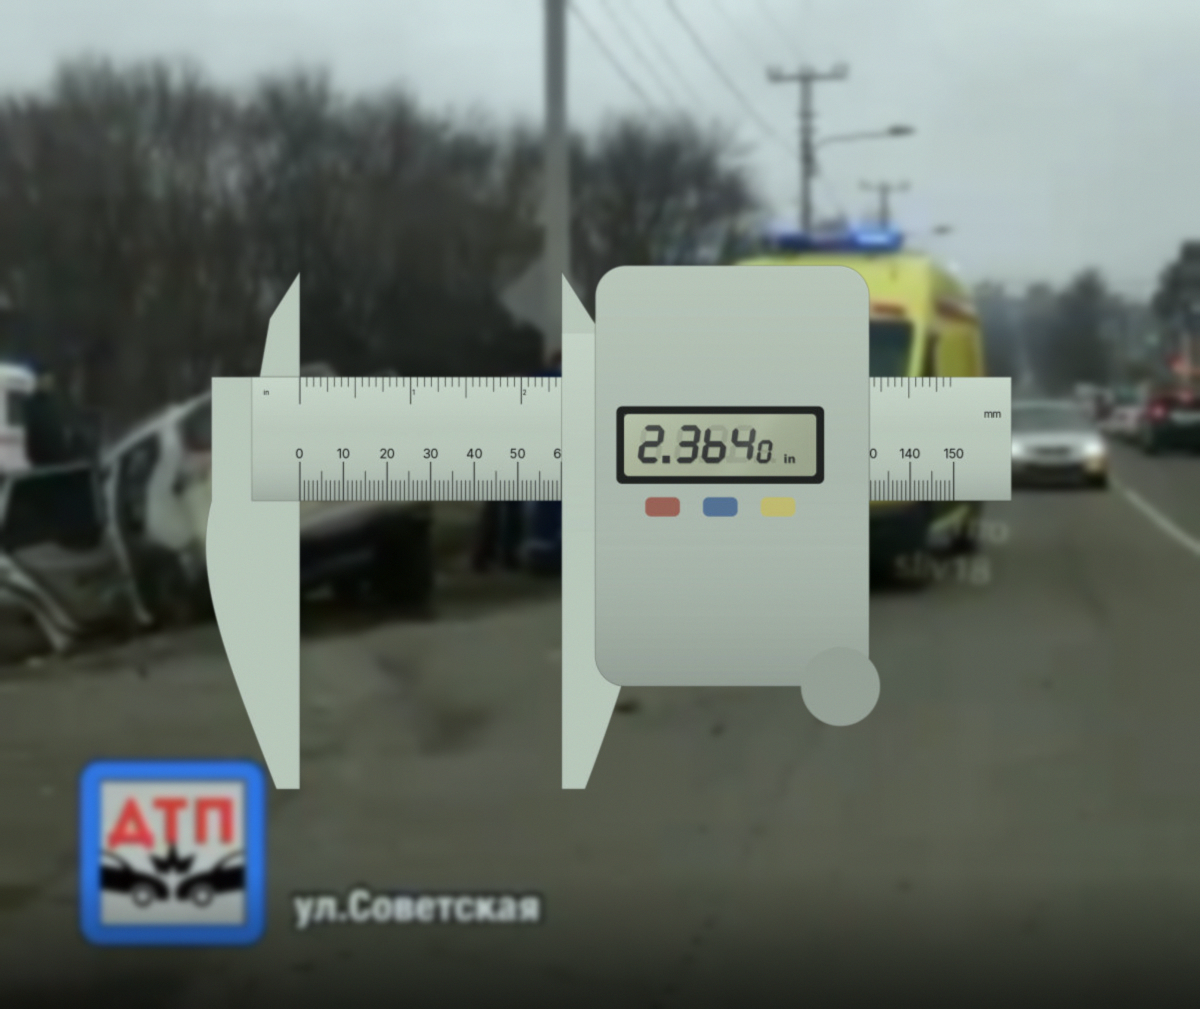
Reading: value=2.3640 unit=in
